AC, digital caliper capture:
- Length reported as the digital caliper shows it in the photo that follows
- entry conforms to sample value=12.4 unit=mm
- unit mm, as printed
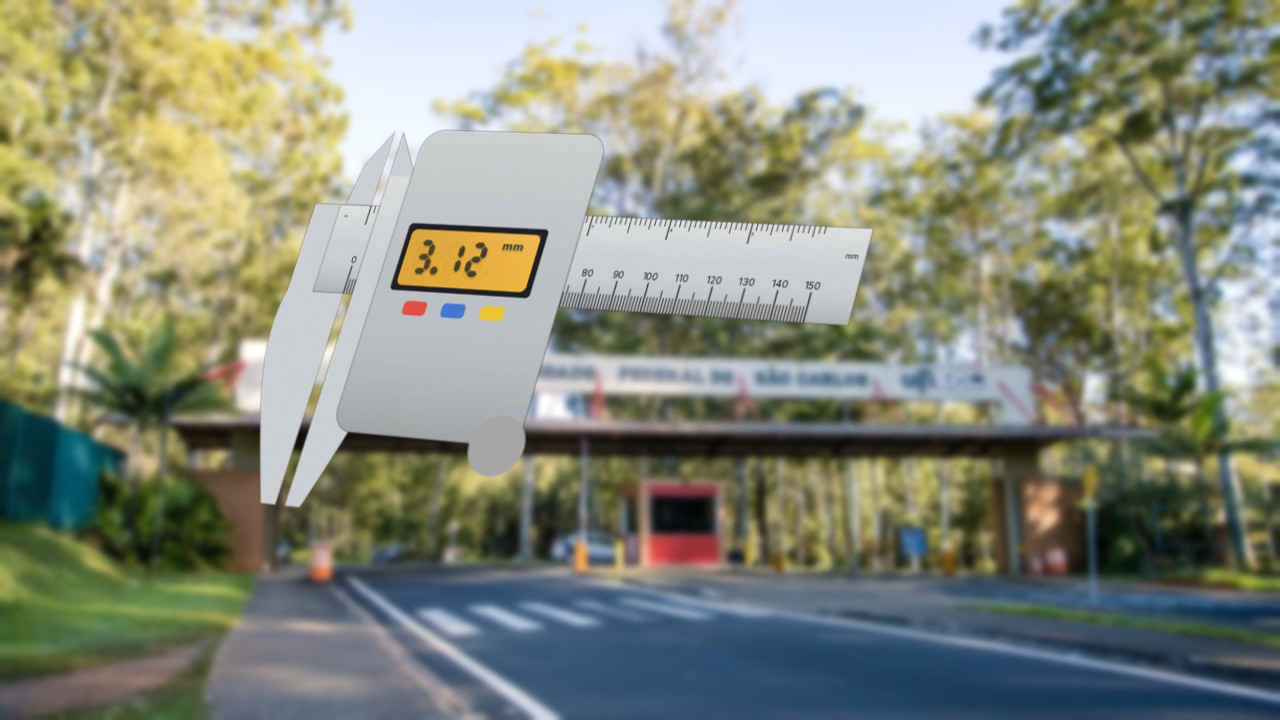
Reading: value=3.12 unit=mm
